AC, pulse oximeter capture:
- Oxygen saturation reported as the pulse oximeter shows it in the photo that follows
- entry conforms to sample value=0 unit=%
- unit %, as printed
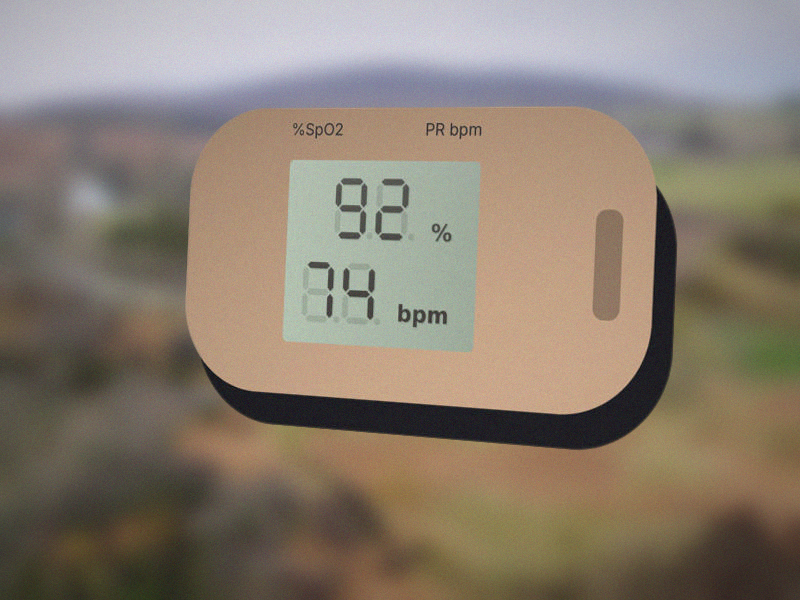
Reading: value=92 unit=%
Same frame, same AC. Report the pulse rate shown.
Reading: value=74 unit=bpm
